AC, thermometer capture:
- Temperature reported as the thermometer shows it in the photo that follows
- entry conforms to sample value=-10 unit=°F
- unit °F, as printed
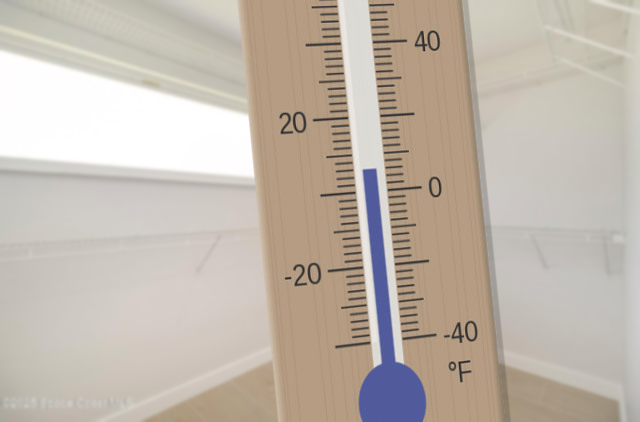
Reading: value=6 unit=°F
